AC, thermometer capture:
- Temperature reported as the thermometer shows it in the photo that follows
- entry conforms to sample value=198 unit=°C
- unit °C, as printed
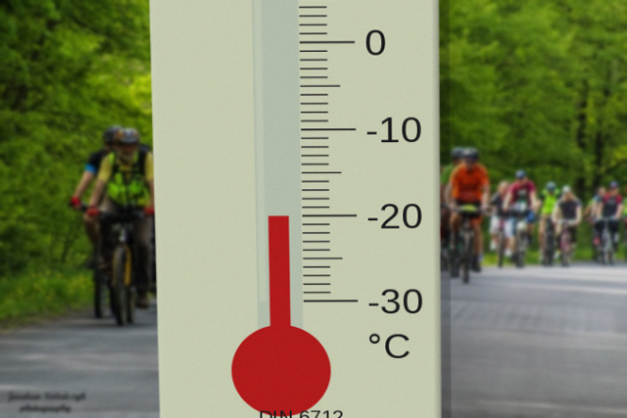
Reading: value=-20 unit=°C
